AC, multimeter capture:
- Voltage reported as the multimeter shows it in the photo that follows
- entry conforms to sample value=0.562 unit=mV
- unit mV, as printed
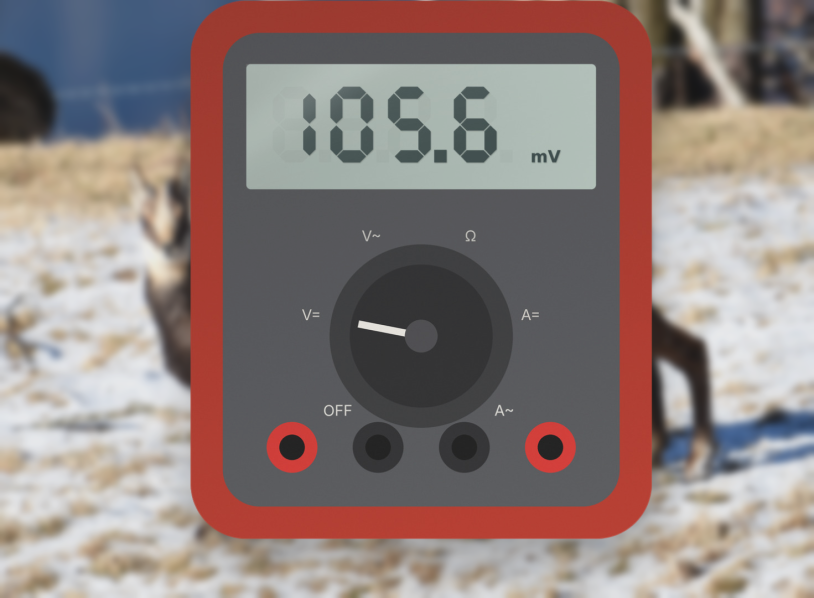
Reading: value=105.6 unit=mV
